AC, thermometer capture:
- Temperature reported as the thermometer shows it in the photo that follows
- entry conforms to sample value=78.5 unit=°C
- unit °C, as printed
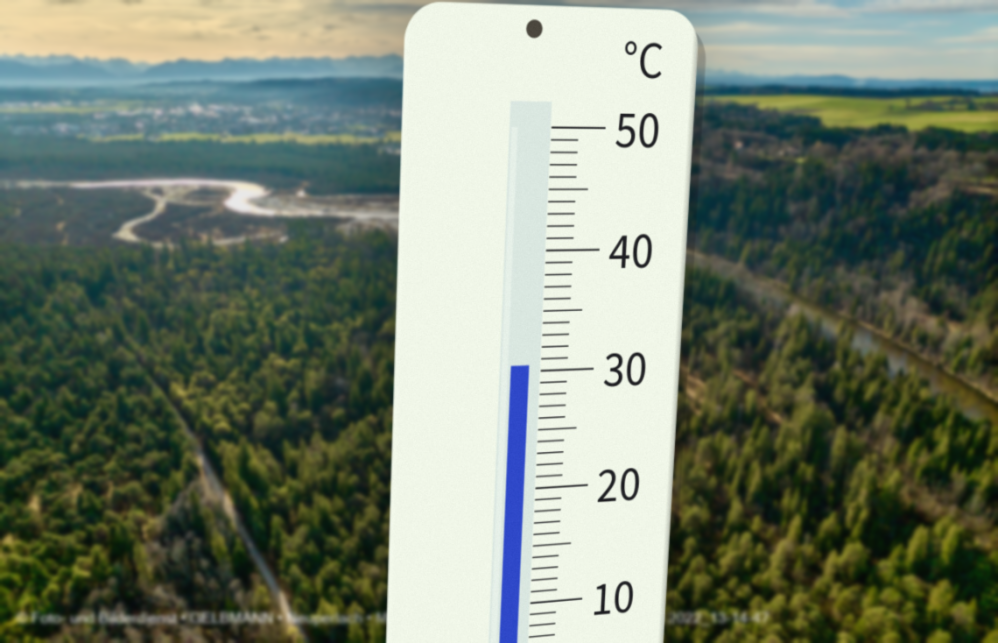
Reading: value=30.5 unit=°C
